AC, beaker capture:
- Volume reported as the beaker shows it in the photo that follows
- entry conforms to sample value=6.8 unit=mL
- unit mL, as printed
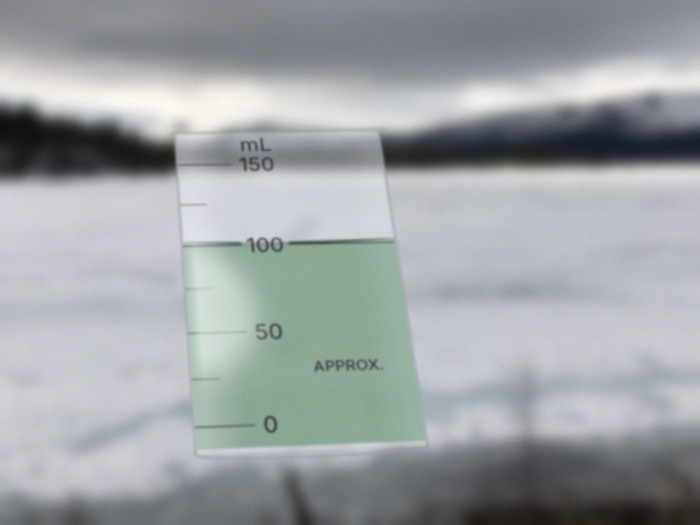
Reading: value=100 unit=mL
